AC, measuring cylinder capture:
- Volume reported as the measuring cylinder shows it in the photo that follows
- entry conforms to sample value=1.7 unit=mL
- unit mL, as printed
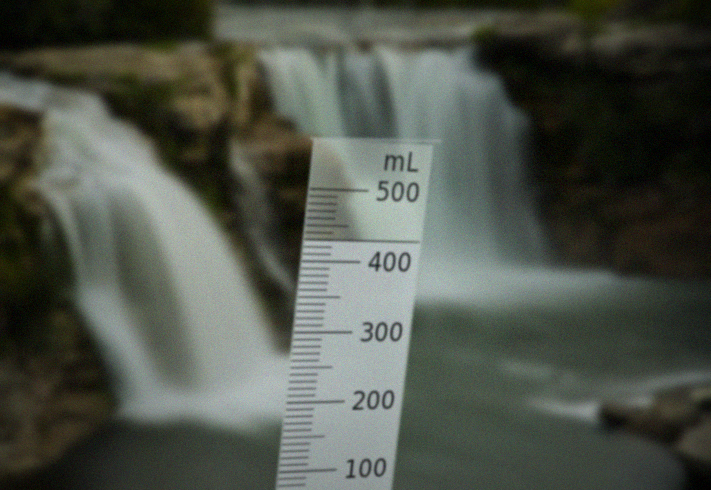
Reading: value=430 unit=mL
